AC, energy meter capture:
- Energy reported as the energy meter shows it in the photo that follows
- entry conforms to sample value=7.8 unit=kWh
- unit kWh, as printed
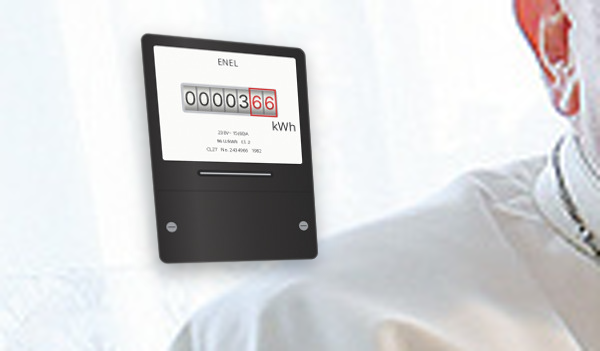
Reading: value=3.66 unit=kWh
